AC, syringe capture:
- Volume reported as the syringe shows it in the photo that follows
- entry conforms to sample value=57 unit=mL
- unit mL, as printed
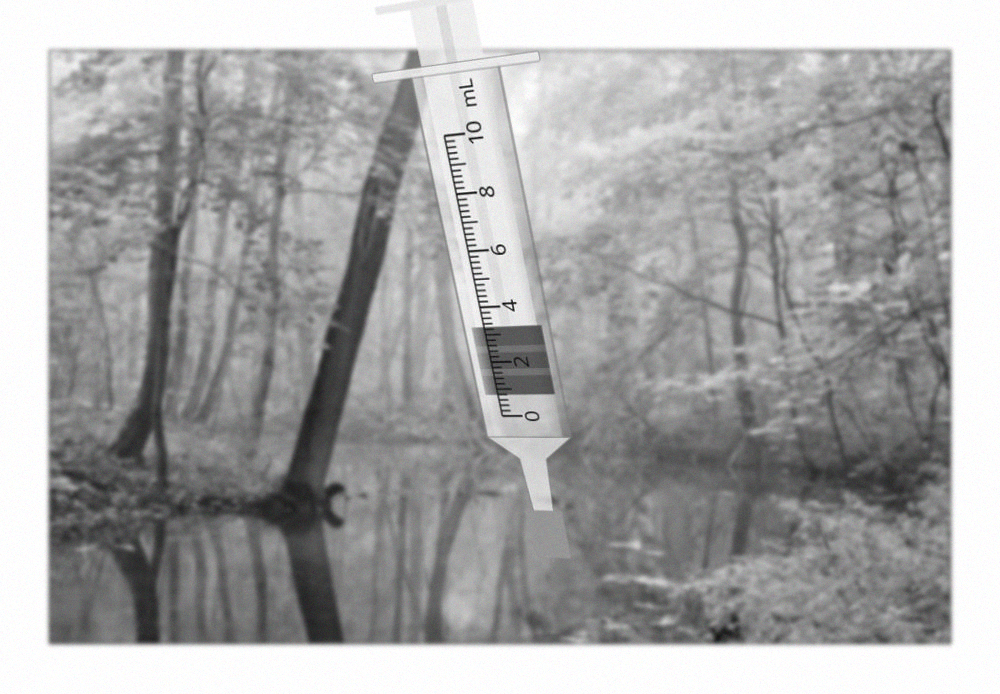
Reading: value=0.8 unit=mL
